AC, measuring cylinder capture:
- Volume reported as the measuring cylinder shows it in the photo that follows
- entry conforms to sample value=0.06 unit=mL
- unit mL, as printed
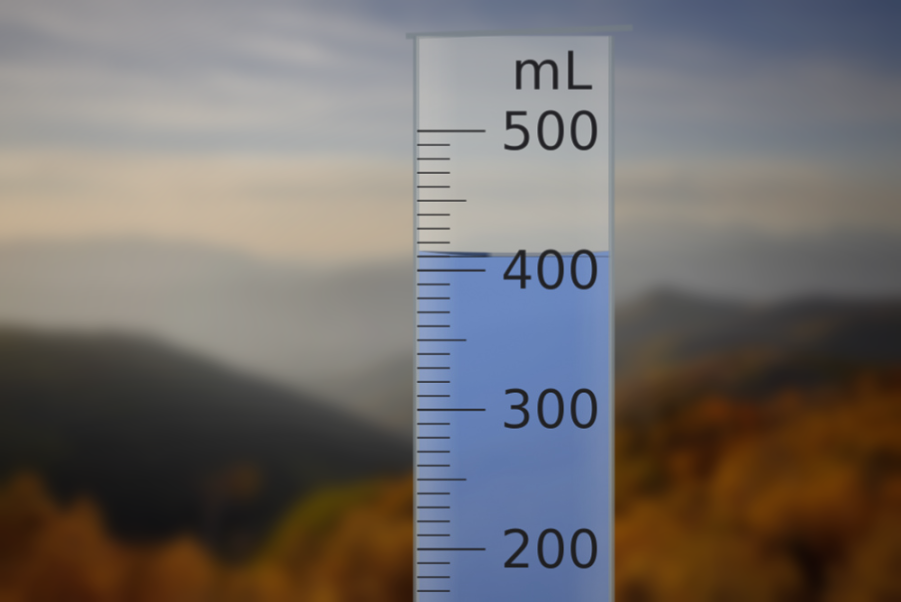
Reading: value=410 unit=mL
